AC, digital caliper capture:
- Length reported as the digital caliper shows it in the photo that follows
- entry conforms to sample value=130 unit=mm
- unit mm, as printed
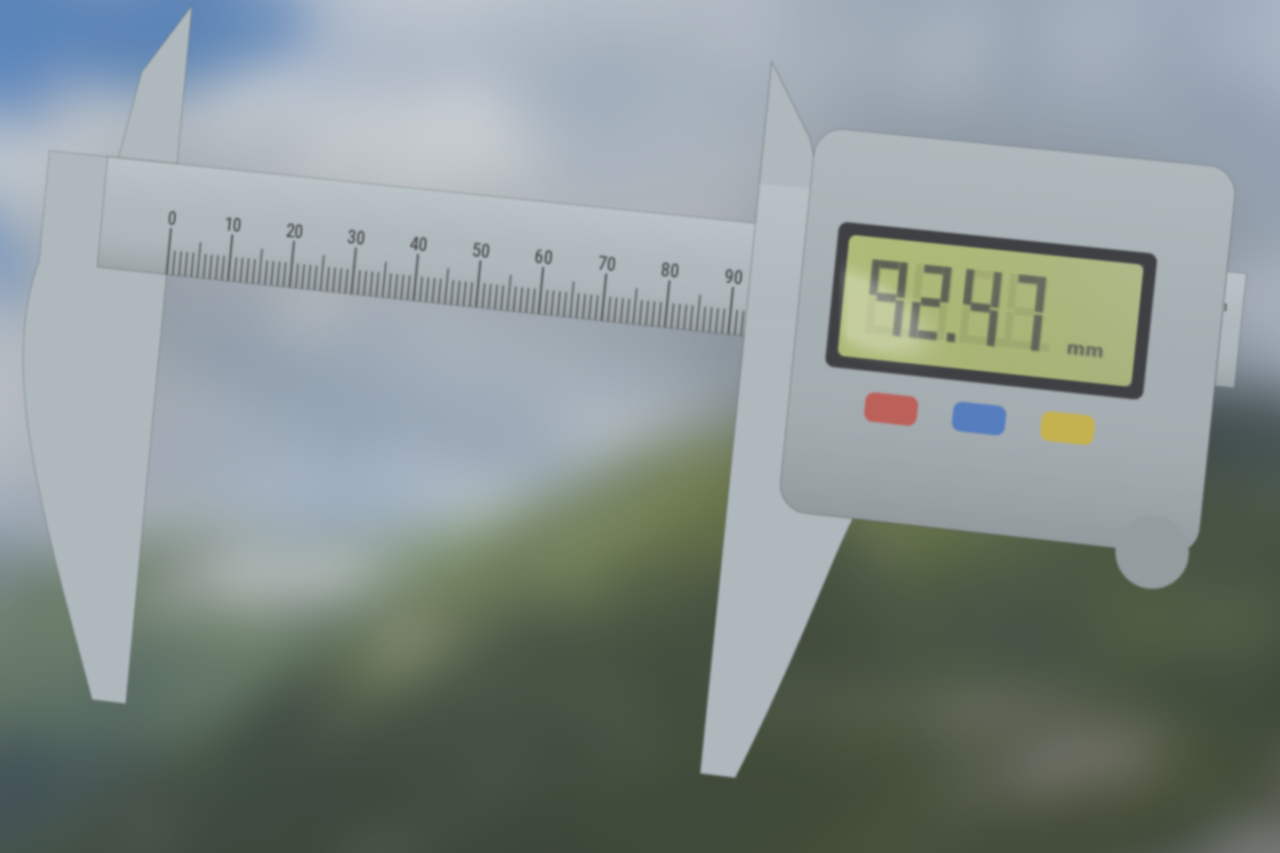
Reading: value=92.47 unit=mm
